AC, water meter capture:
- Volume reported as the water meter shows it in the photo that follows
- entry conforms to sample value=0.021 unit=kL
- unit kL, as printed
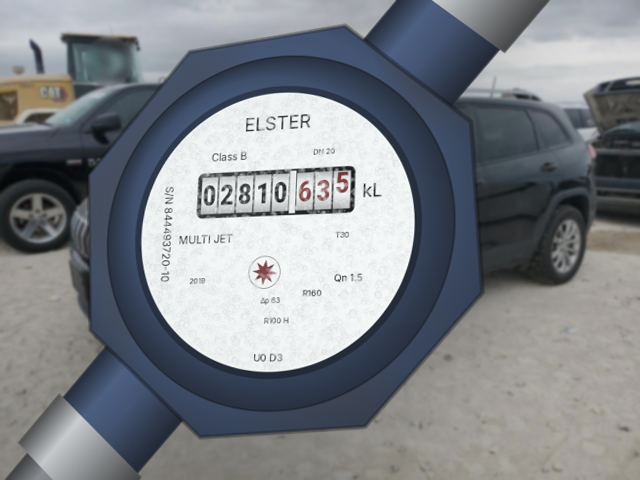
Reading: value=2810.635 unit=kL
